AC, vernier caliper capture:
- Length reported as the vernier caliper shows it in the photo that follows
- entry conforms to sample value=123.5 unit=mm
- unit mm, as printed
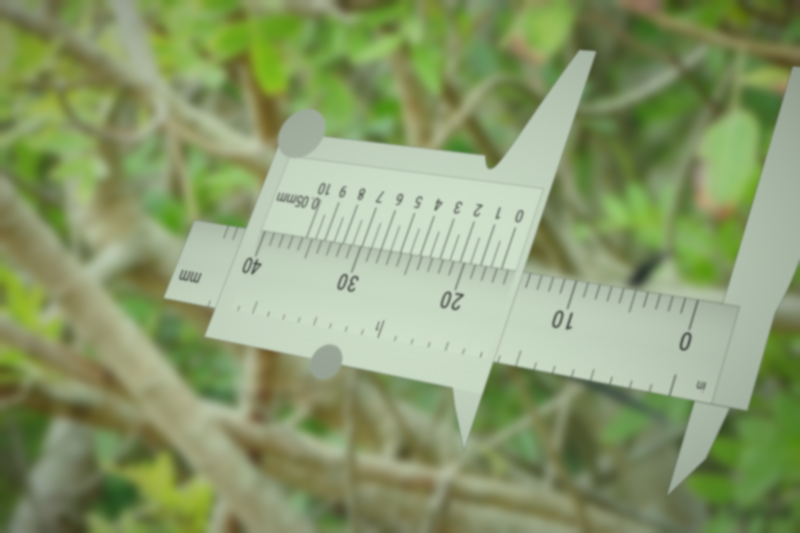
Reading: value=16.6 unit=mm
